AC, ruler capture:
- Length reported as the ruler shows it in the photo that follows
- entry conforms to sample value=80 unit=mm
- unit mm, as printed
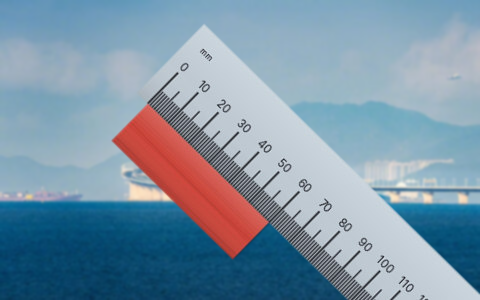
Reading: value=60 unit=mm
